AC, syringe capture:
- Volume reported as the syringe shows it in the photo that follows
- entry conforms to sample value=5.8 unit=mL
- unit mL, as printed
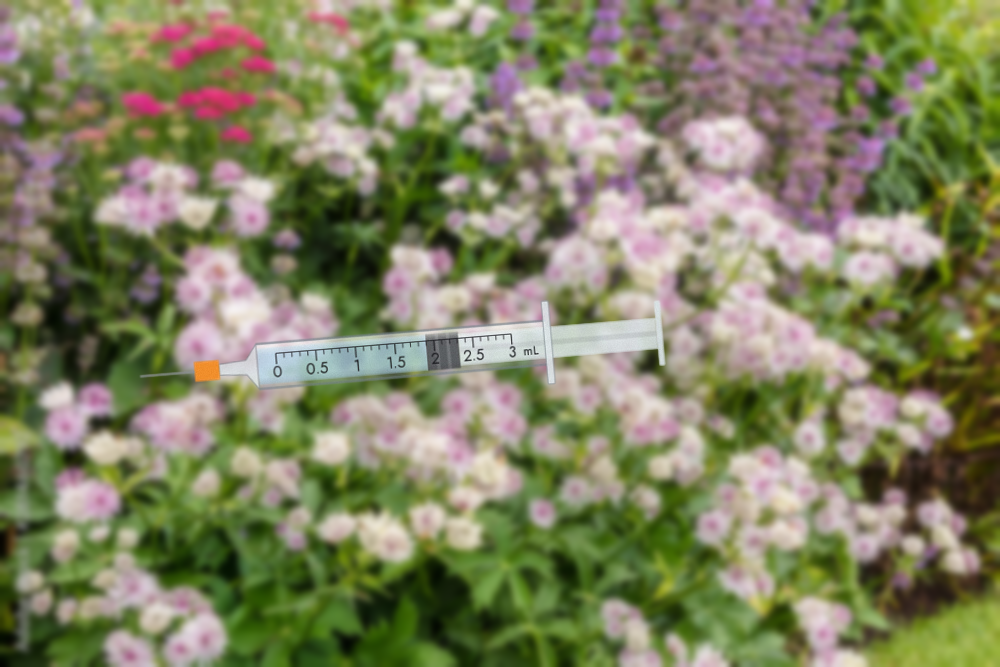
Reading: value=1.9 unit=mL
